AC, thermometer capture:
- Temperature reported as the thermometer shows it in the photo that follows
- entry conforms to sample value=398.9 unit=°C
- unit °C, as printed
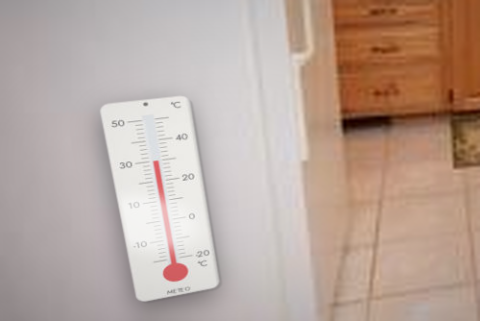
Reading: value=30 unit=°C
